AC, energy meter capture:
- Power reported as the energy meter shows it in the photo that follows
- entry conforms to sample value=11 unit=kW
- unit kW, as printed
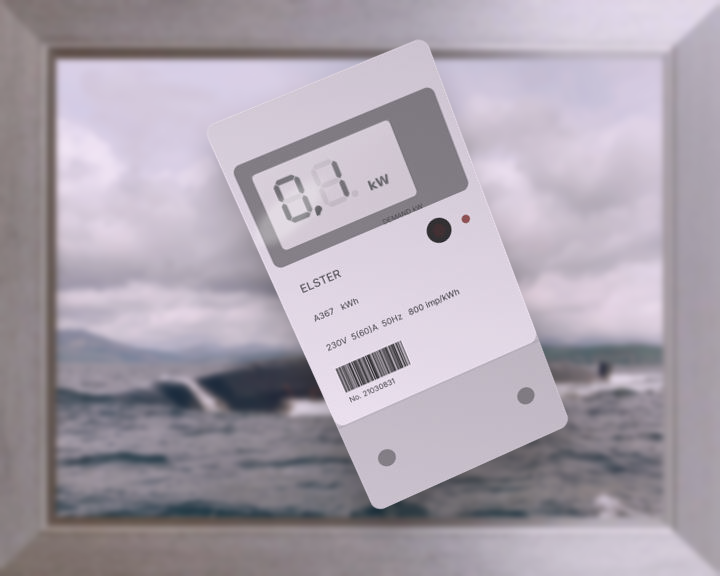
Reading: value=0.1 unit=kW
